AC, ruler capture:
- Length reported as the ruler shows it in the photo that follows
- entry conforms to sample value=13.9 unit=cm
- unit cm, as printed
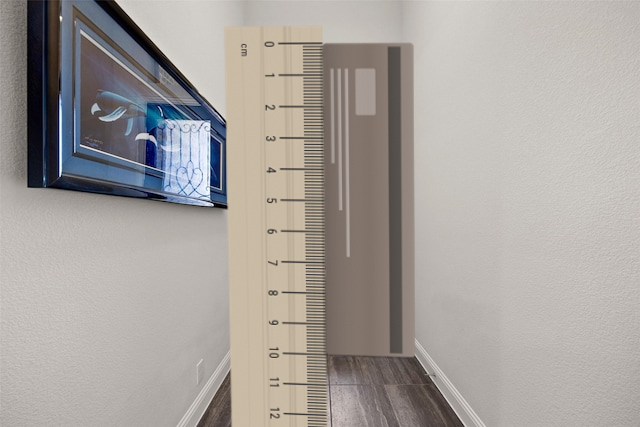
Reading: value=10 unit=cm
